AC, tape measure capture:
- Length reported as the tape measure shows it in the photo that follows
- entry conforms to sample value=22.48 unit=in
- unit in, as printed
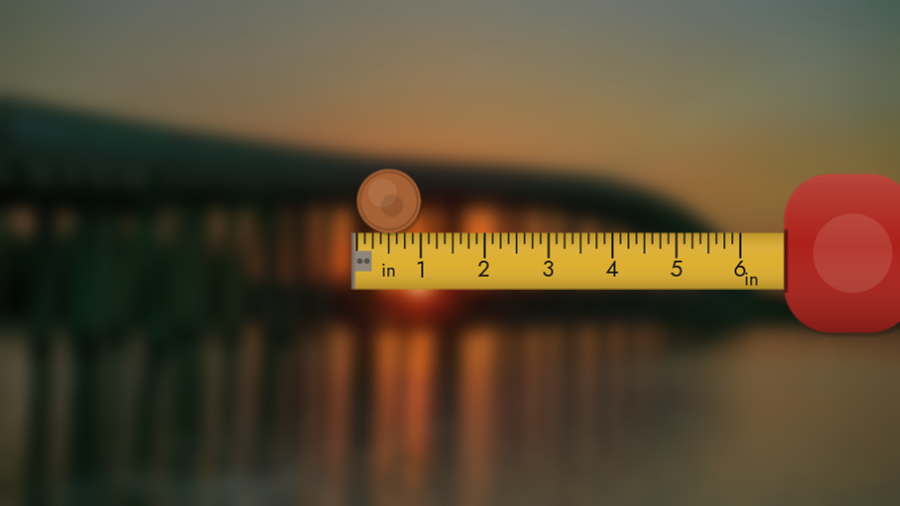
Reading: value=1 unit=in
